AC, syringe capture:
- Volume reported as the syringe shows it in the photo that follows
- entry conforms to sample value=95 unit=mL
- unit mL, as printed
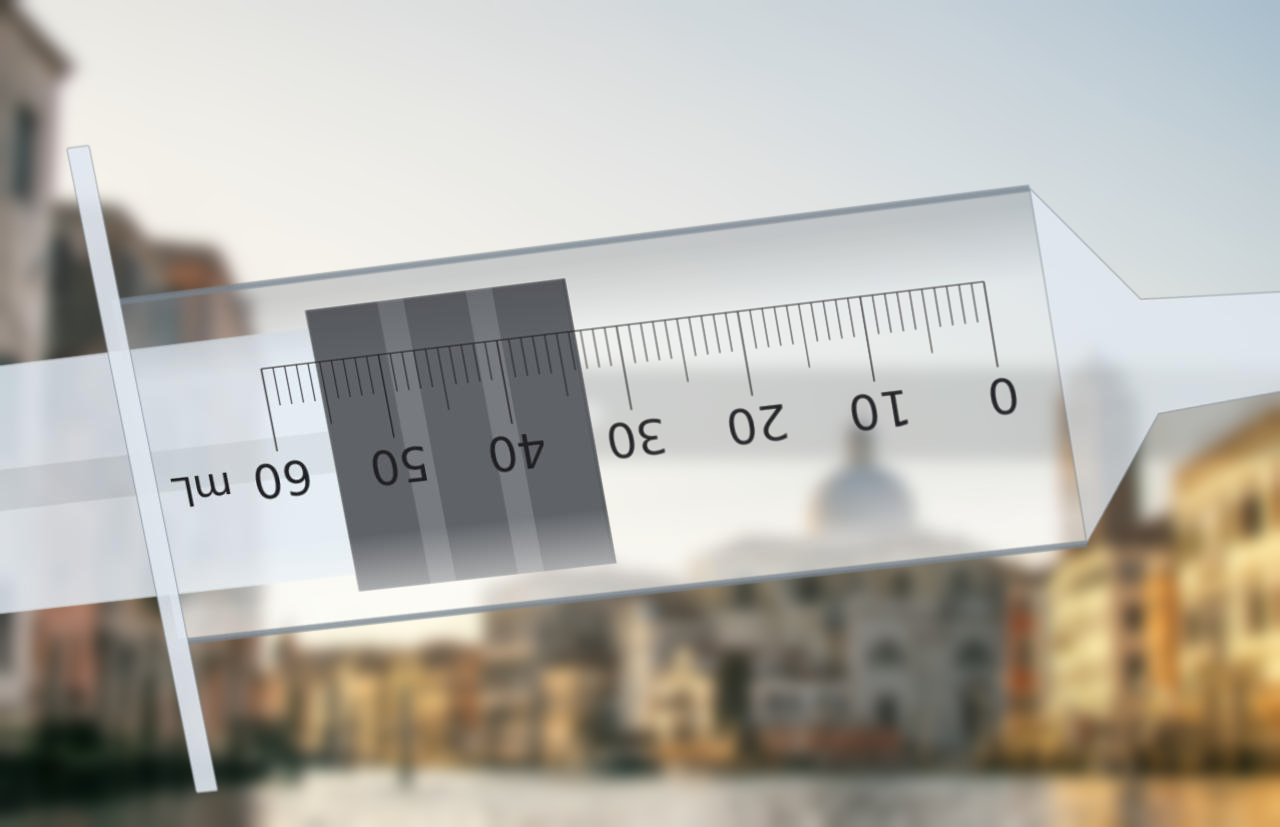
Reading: value=33.5 unit=mL
